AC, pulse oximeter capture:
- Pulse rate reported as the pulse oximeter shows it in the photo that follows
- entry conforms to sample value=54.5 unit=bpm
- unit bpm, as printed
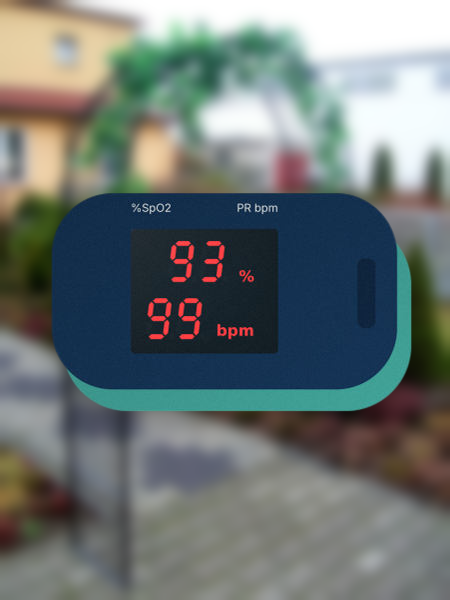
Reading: value=99 unit=bpm
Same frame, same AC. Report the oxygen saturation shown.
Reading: value=93 unit=%
